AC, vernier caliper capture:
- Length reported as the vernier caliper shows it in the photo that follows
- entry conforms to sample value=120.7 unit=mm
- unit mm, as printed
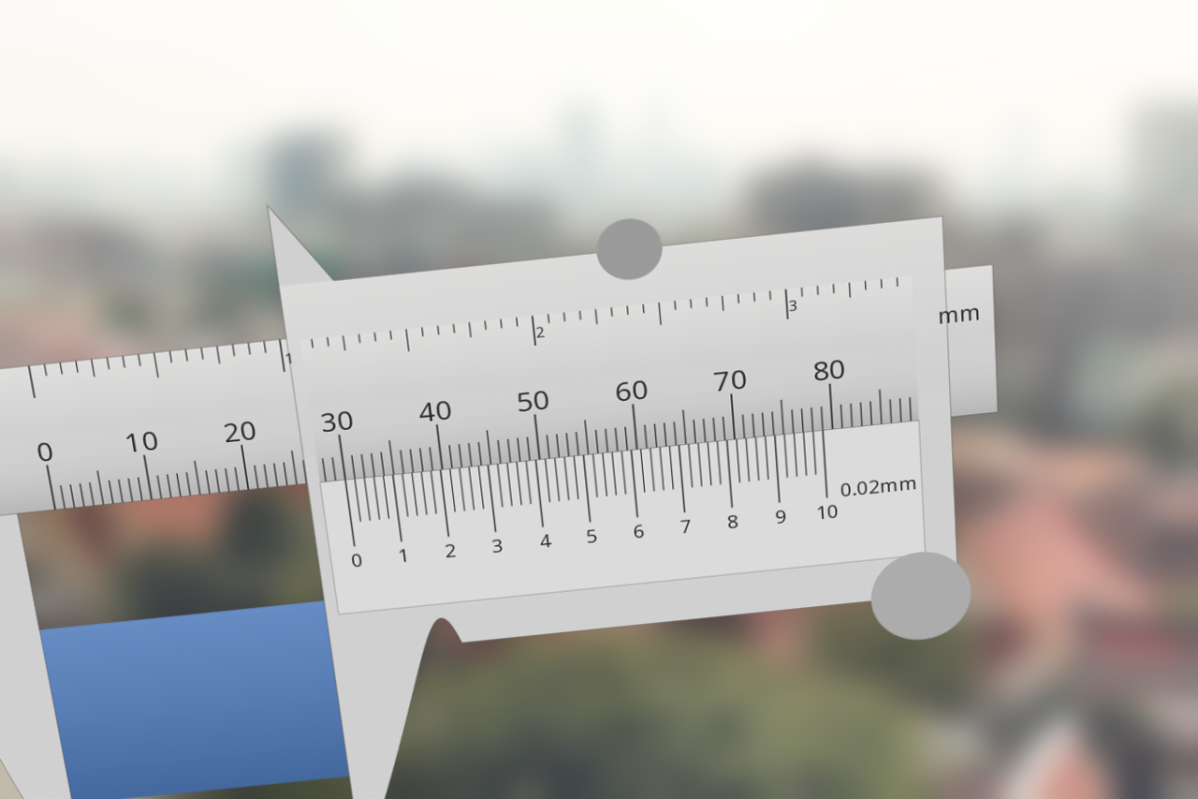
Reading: value=30.0 unit=mm
